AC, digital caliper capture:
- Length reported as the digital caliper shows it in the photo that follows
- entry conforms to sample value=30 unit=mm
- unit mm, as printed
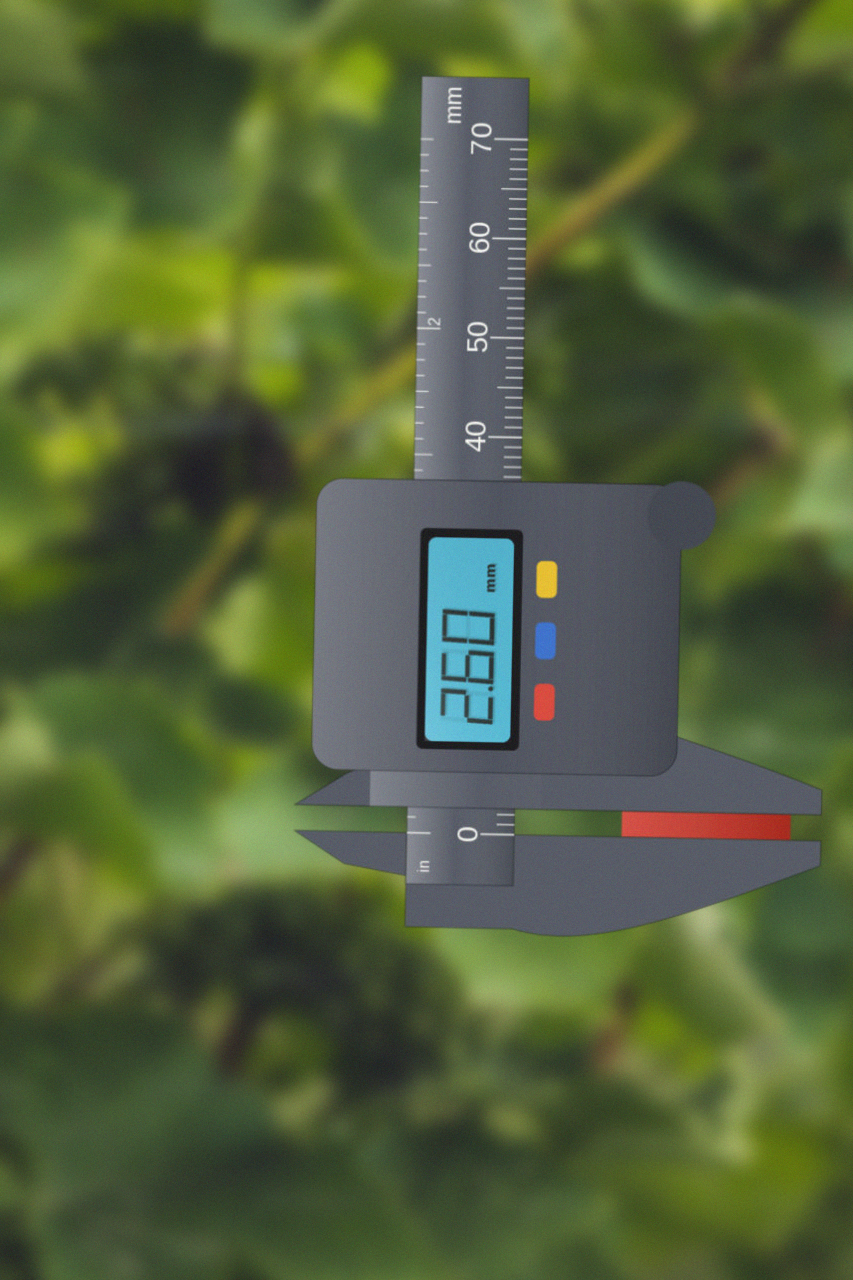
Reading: value=2.60 unit=mm
